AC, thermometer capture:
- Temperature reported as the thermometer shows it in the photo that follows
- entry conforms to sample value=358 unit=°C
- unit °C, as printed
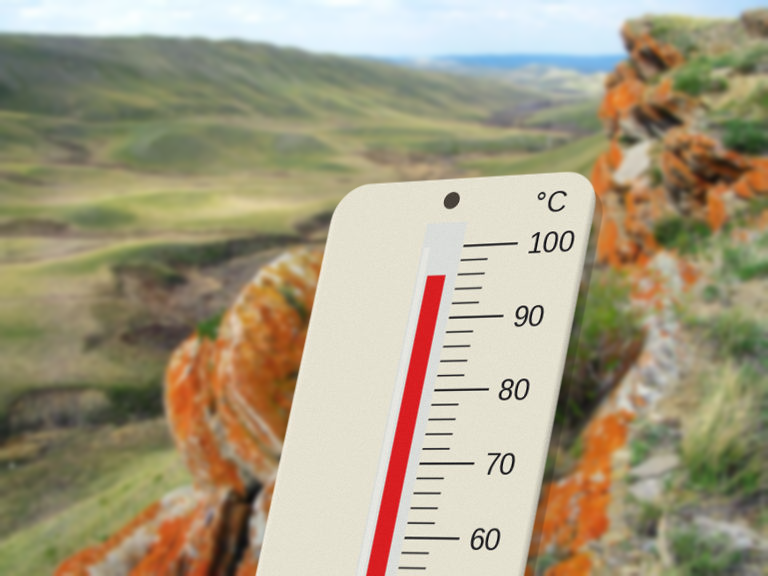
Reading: value=96 unit=°C
